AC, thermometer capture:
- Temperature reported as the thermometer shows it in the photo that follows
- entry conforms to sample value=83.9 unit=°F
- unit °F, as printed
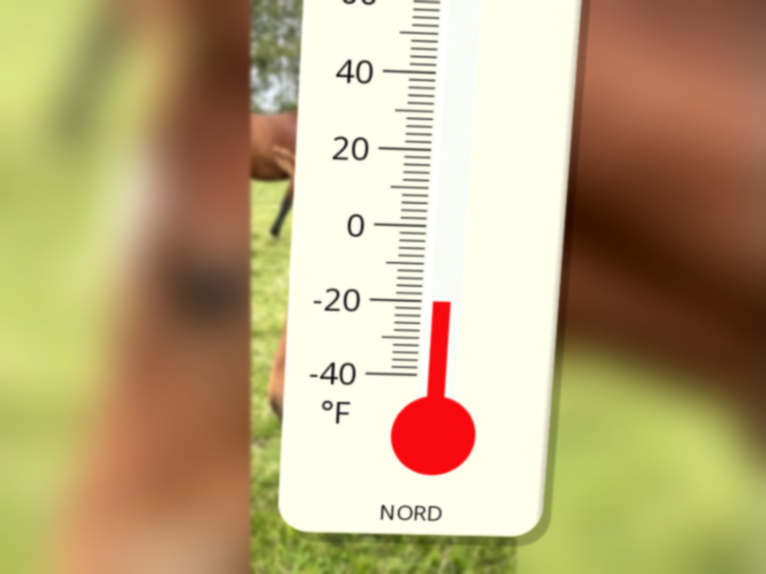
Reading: value=-20 unit=°F
